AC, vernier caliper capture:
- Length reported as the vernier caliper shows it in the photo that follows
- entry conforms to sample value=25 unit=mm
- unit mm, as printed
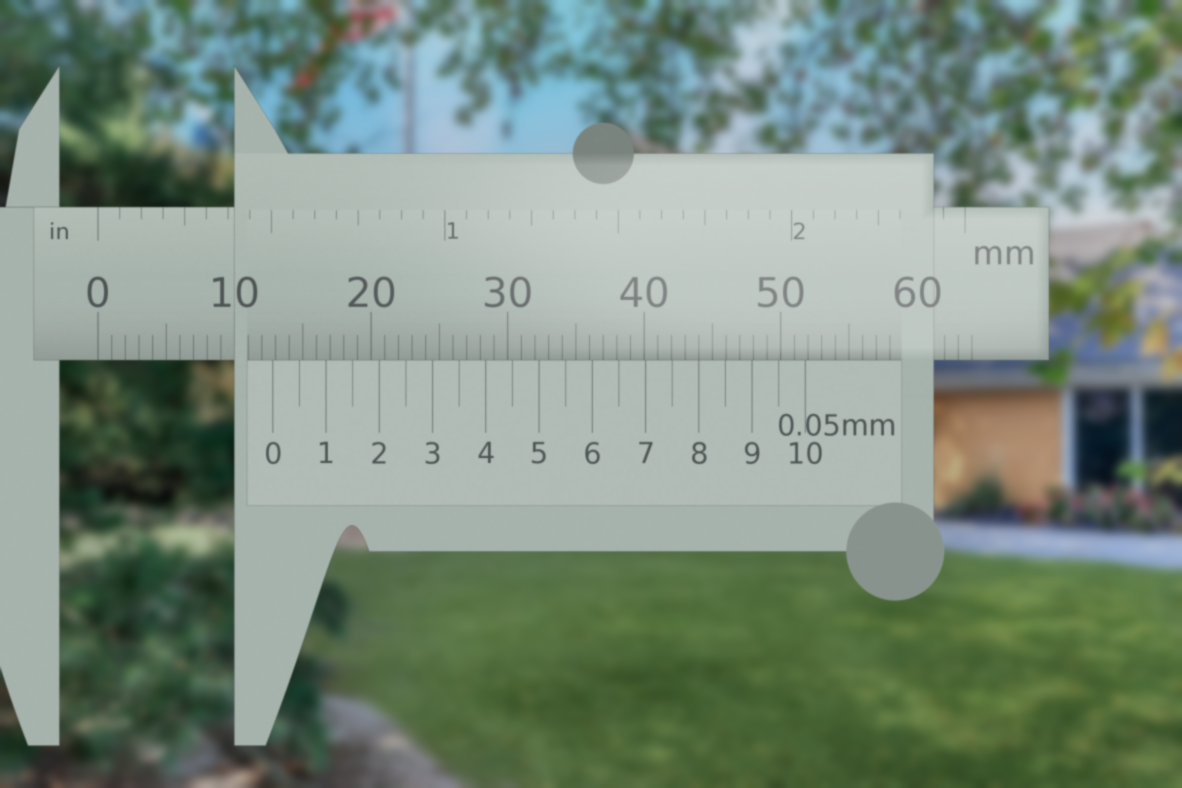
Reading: value=12.8 unit=mm
